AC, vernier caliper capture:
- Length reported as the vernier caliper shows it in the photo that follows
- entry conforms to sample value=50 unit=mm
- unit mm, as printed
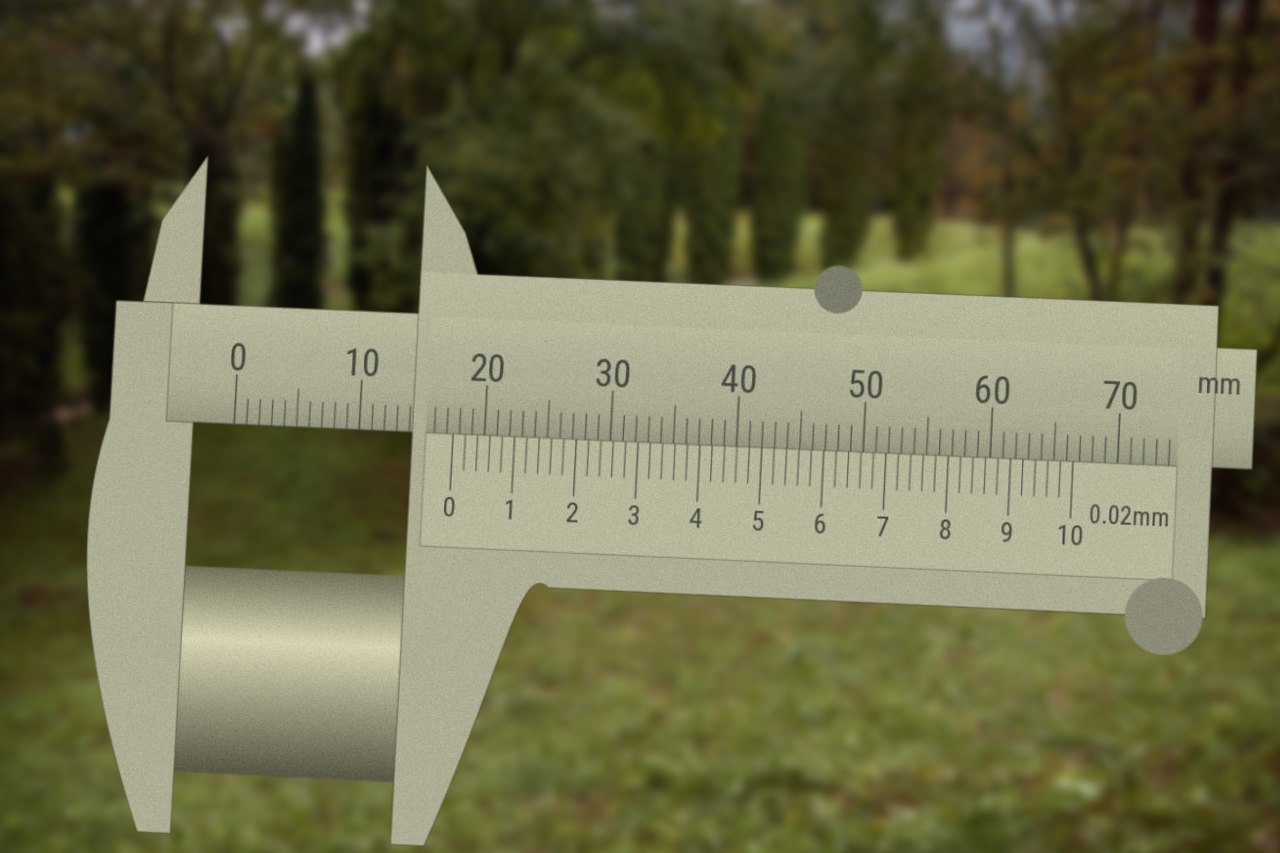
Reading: value=17.5 unit=mm
